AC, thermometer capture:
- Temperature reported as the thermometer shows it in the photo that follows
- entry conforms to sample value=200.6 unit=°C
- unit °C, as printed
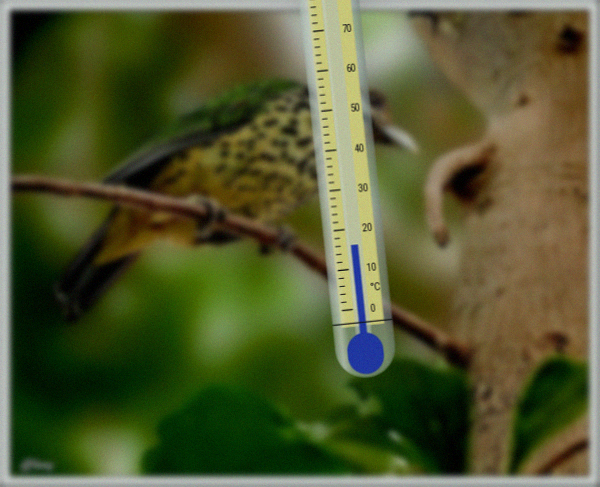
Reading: value=16 unit=°C
